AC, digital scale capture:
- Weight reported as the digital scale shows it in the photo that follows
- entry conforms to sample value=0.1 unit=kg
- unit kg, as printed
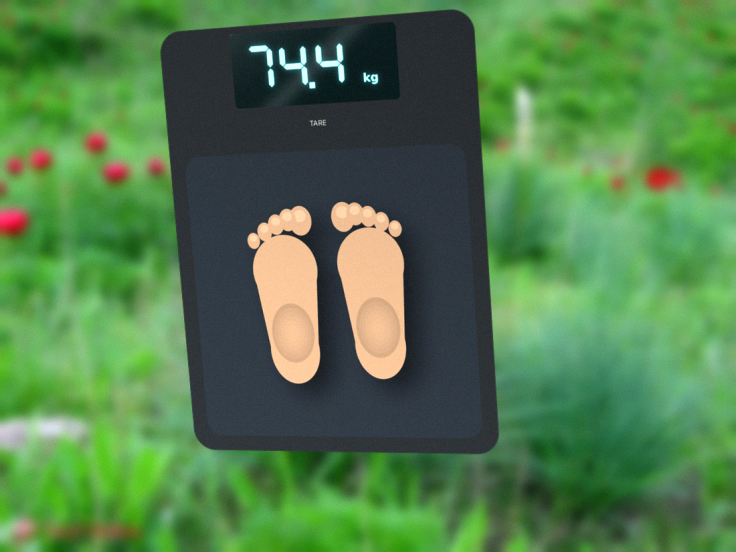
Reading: value=74.4 unit=kg
